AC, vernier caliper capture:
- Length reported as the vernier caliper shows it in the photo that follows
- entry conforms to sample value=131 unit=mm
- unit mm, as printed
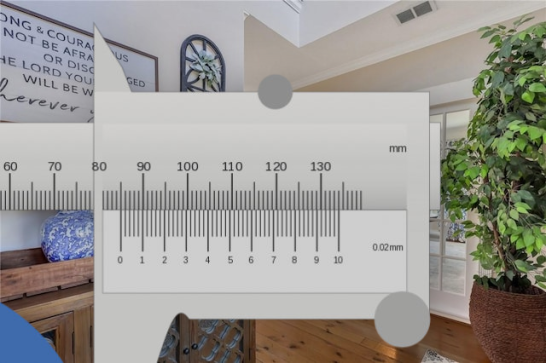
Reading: value=85.0 unit=mm
